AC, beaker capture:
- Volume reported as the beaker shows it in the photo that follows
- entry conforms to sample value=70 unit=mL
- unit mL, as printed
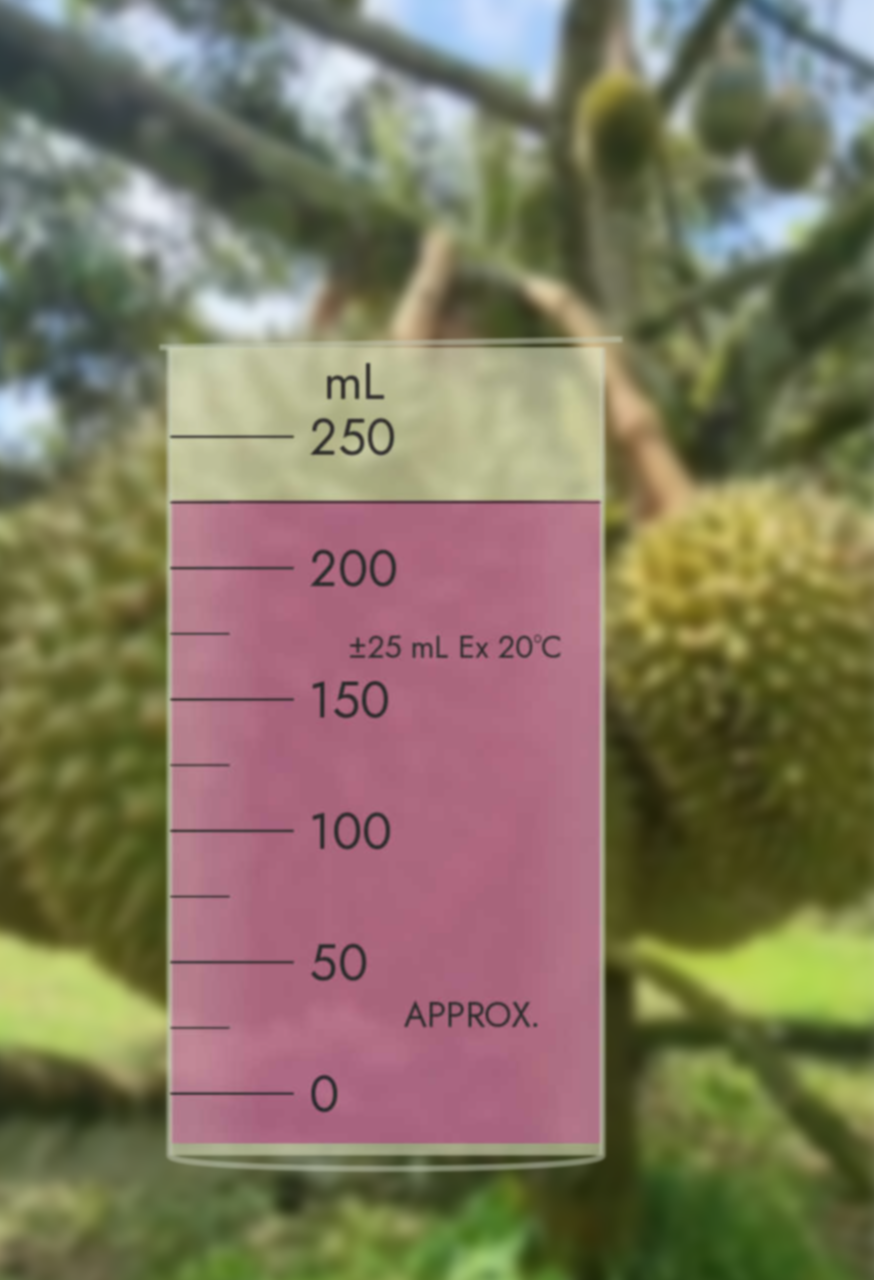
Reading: value=225 unit=mL
